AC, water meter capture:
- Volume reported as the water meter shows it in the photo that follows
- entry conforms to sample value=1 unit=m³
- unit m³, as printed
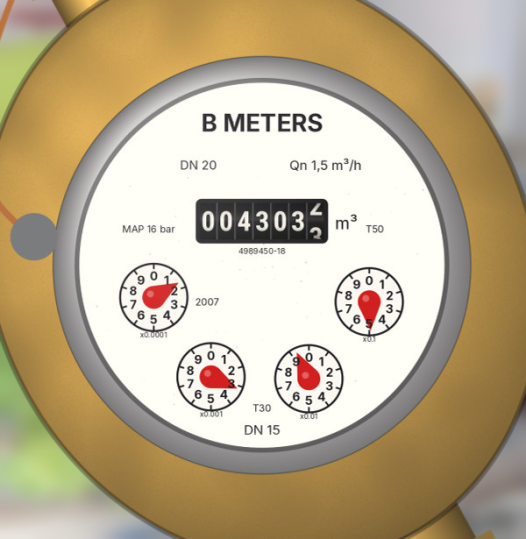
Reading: value=43032.4931 unit=m³
